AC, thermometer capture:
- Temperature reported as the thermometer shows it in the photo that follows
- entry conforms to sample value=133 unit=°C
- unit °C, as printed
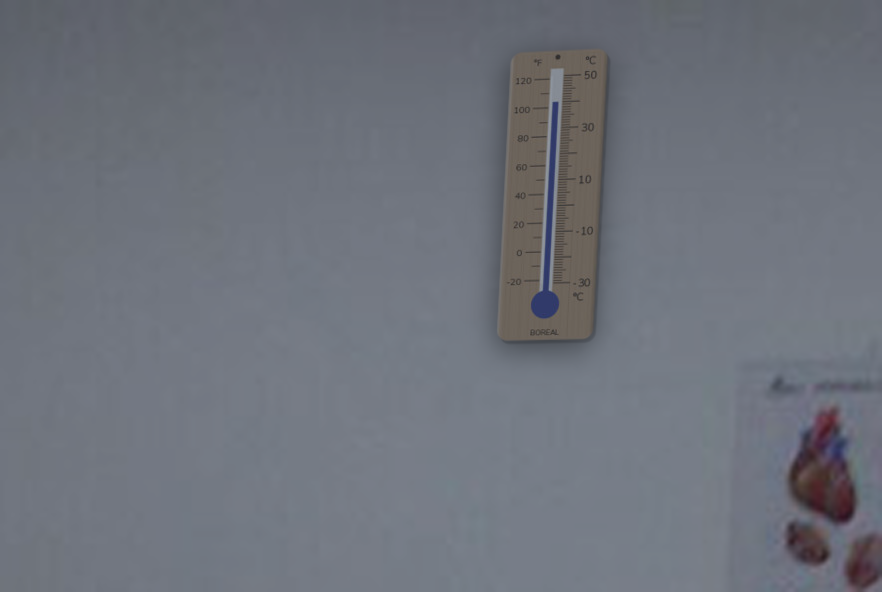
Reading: value=40 unit=°C
